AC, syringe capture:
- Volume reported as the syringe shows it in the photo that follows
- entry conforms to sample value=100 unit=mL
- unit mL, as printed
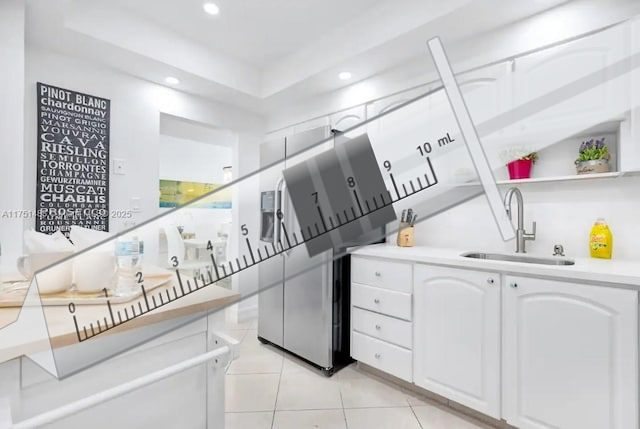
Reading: value=6.4 unit=mL
